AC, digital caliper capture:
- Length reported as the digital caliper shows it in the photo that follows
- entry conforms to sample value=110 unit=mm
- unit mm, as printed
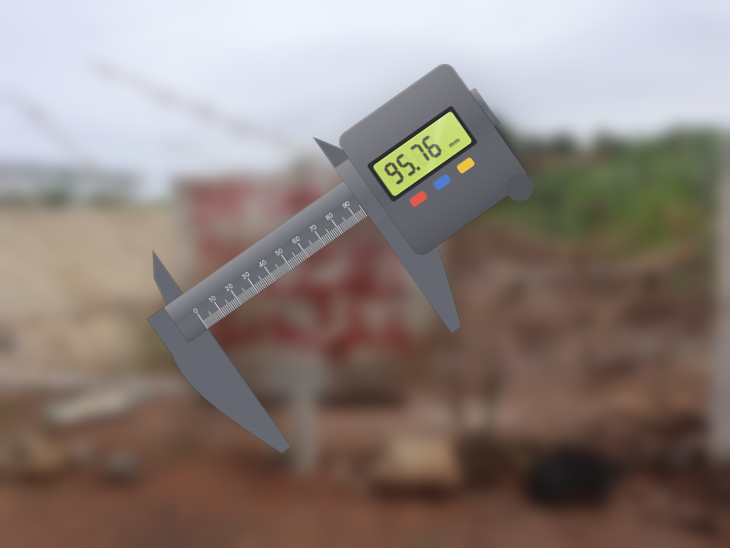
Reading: value=95.76 unit=mm
